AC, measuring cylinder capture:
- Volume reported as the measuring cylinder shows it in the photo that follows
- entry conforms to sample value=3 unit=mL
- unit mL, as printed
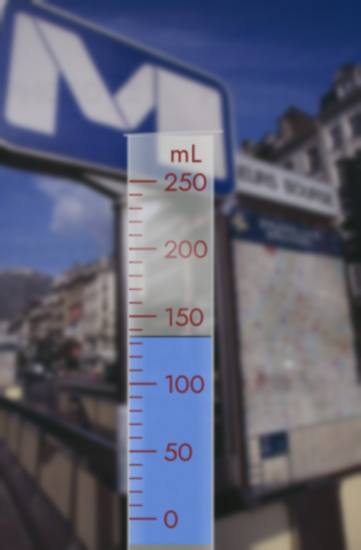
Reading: value=135 unit=mL
